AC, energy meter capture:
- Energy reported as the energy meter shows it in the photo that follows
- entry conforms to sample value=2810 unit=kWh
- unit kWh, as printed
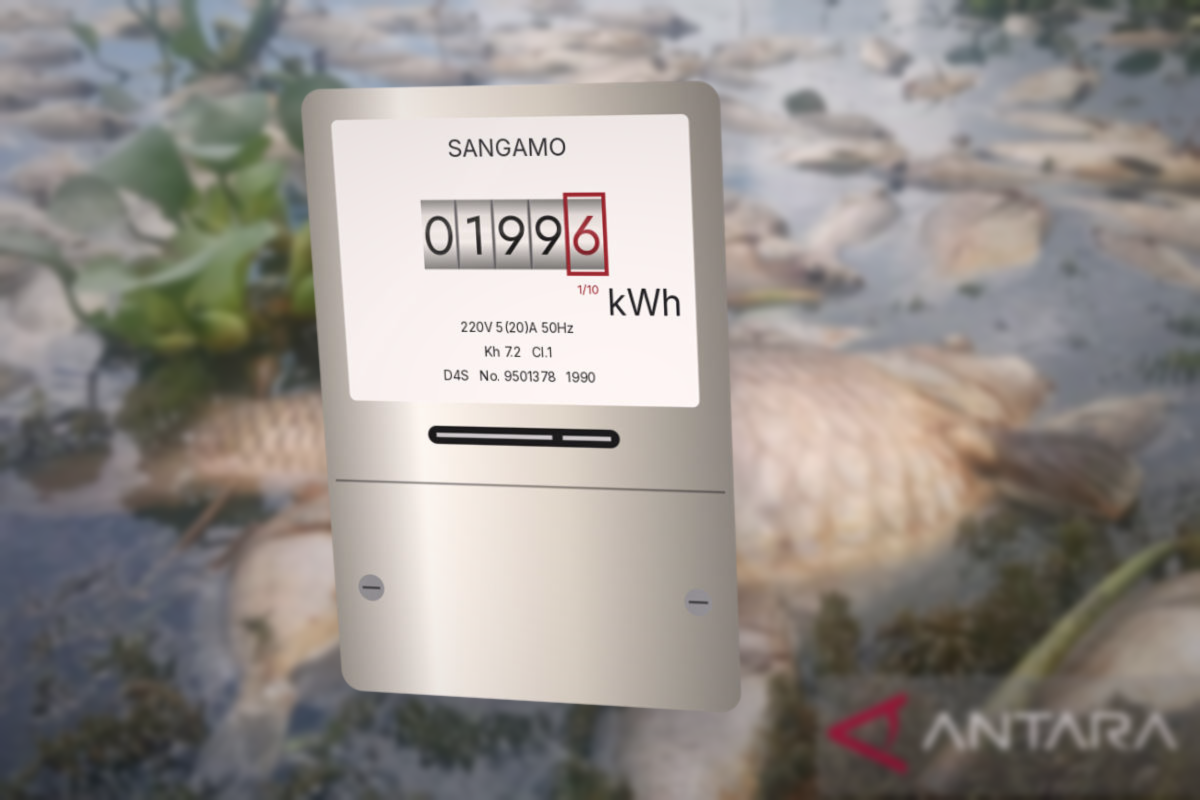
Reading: value=199.6 unit=kWh
